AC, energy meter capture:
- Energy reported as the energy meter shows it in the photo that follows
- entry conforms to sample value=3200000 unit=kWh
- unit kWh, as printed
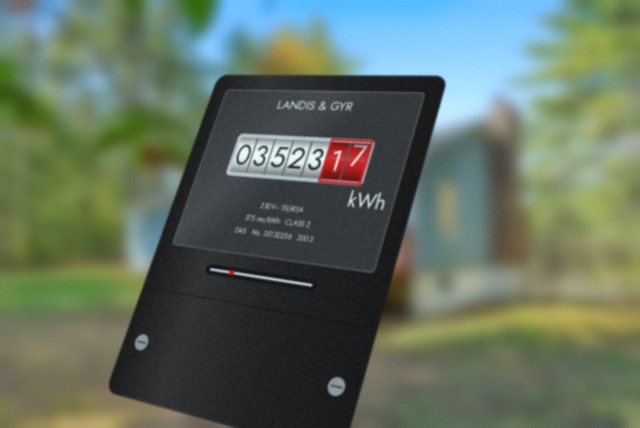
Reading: value=3523.17 unit=kWh
